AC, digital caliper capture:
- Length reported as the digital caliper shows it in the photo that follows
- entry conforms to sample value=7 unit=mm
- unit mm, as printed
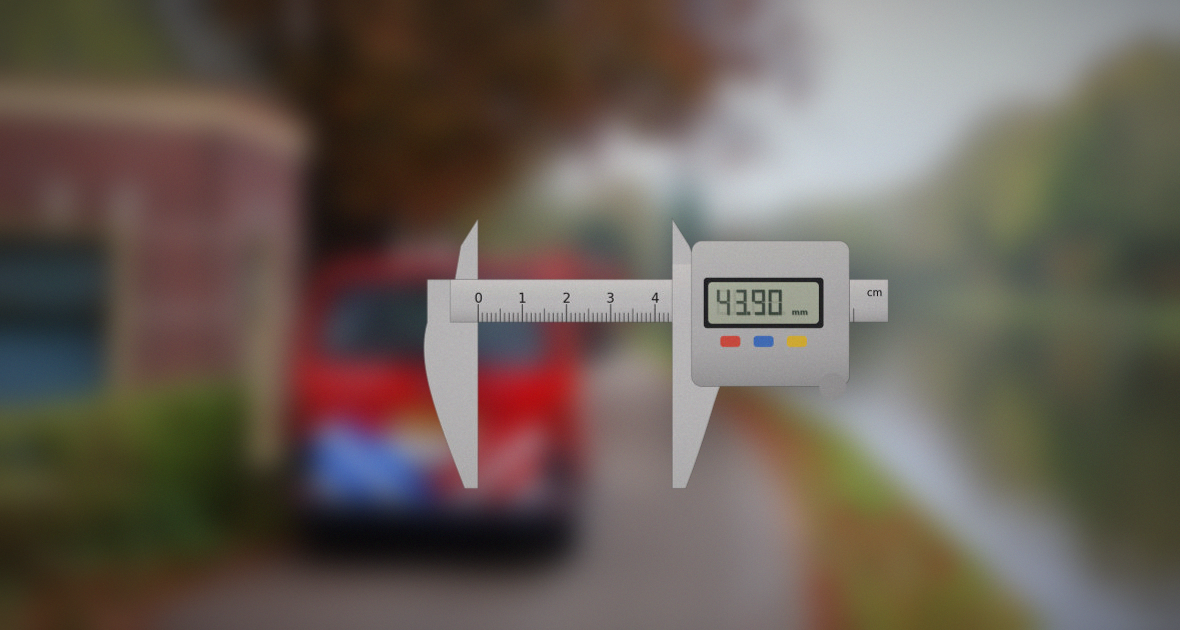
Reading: value=43.90 unit=mm
